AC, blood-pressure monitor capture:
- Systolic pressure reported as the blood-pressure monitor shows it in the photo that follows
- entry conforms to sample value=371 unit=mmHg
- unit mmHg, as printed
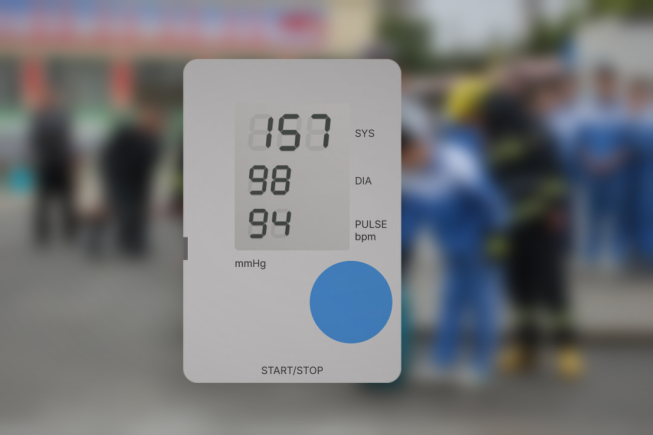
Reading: value=157 unit=mmHg
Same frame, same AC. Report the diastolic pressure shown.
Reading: value=98 unit=mmHg
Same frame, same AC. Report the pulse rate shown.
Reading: value=94 unit=bpm
